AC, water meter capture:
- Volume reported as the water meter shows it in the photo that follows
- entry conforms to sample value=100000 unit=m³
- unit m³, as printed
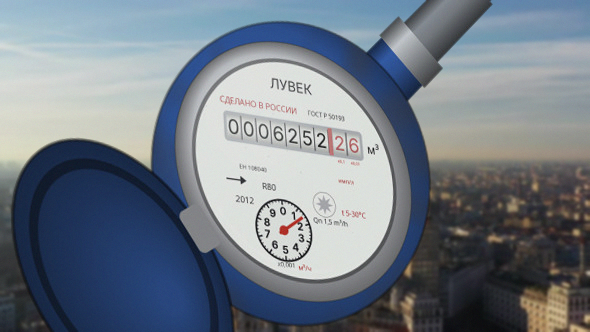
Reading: value=6252.261 unit=m³
